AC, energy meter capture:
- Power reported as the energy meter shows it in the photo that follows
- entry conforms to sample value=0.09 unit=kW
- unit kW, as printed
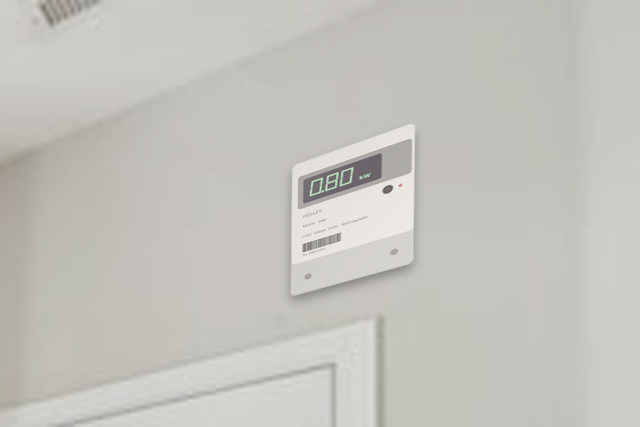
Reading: value=0.80 unit=kW
